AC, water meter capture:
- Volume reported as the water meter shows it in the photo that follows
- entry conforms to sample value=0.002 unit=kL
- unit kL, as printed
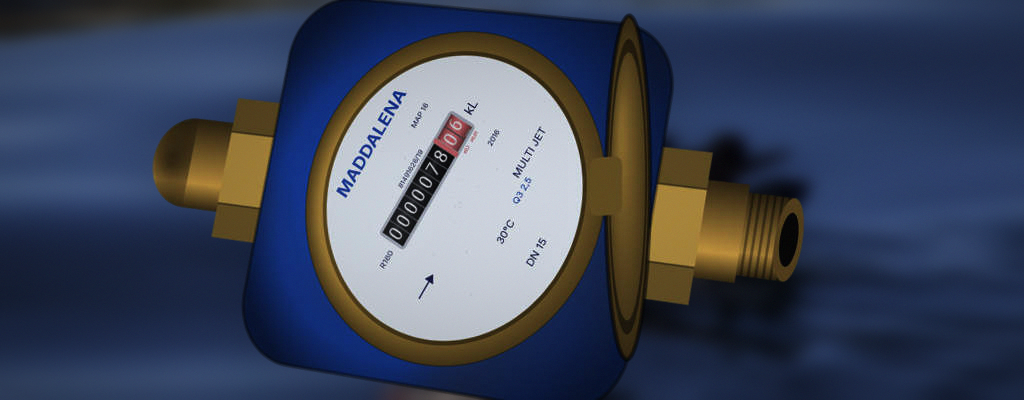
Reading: value=78.06 unit=kL
